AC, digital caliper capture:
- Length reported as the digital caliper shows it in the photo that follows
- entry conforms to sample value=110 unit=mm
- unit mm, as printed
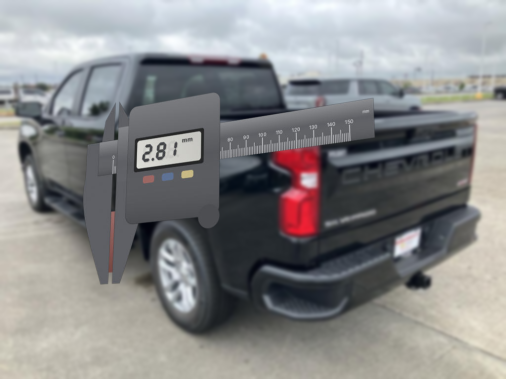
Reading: value=2.81 unit=mm
